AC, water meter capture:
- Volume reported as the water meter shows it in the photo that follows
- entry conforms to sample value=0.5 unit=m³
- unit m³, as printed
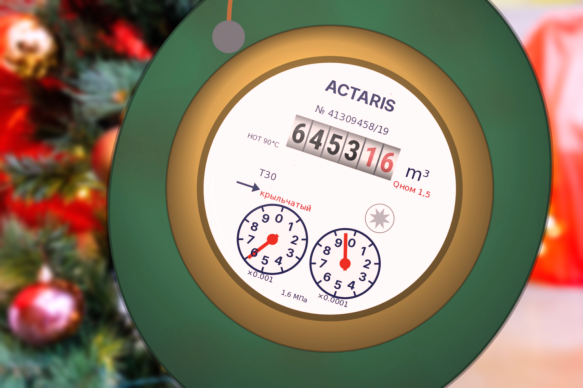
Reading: value=6453.1659 unit=m³
